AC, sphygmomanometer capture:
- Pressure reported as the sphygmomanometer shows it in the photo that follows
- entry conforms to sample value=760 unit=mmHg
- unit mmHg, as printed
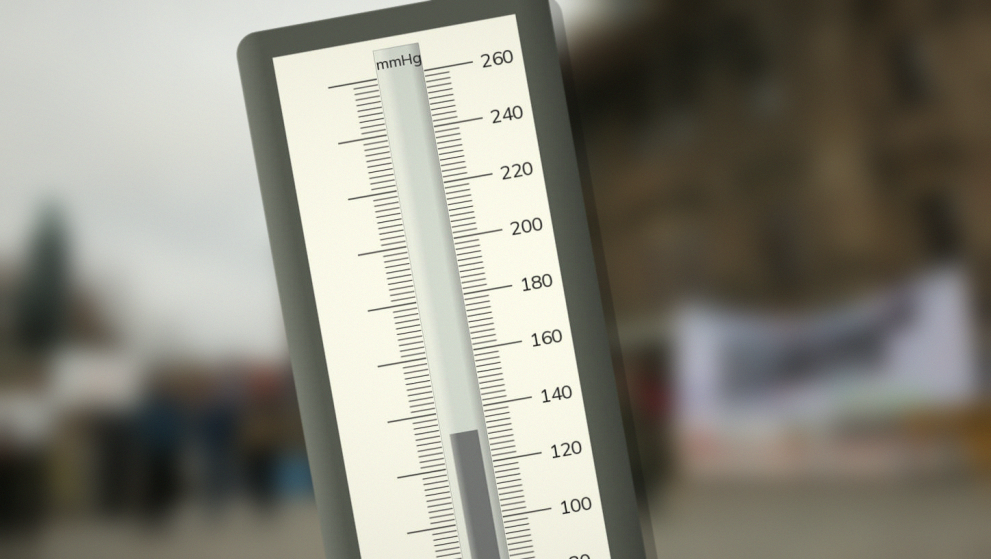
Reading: value=132 unit=mmHg
